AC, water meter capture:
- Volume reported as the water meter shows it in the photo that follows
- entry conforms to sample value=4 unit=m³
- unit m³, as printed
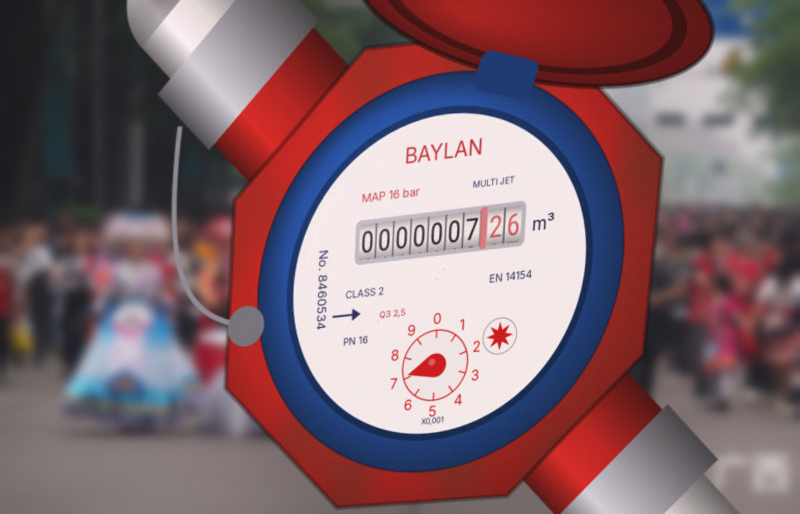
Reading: value=7.267 unit=m³
